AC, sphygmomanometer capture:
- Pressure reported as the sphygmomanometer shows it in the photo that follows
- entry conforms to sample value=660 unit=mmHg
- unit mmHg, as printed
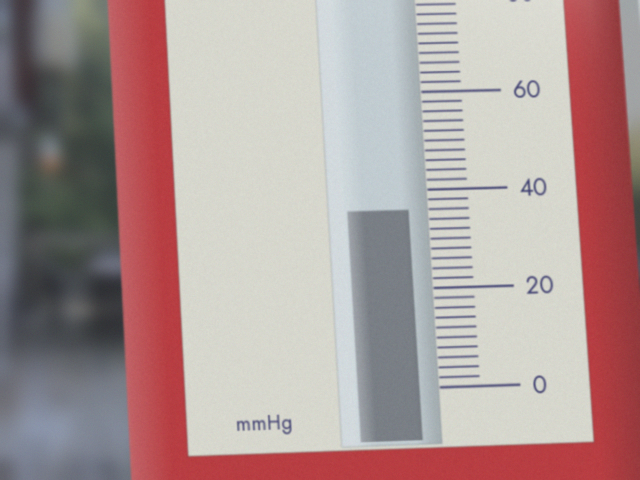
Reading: value=36 unit=mmHg
